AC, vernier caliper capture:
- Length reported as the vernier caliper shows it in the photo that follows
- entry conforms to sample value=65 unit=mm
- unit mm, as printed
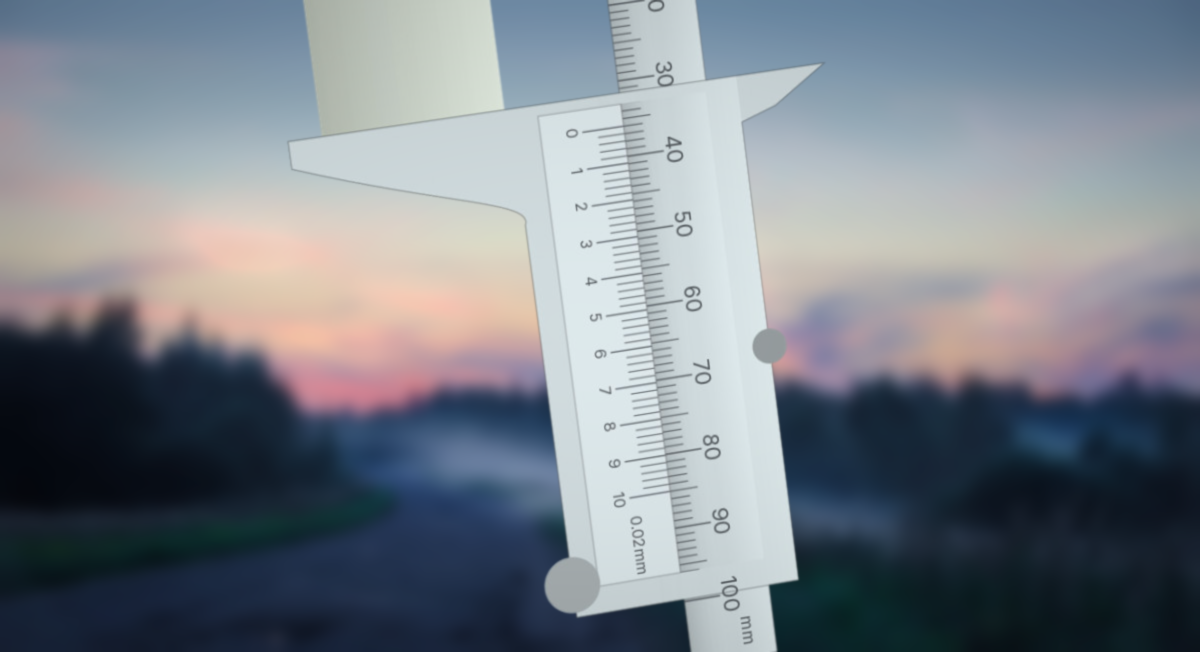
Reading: value=36.0 unit=mm
